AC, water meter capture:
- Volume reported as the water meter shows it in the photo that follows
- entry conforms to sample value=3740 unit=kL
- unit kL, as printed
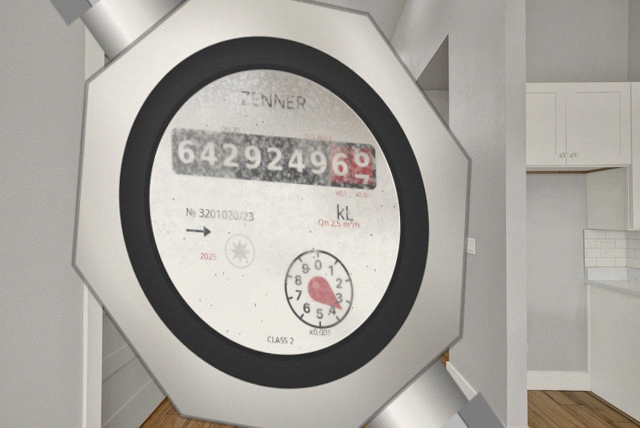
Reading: value=6429249.663 unit=kL
